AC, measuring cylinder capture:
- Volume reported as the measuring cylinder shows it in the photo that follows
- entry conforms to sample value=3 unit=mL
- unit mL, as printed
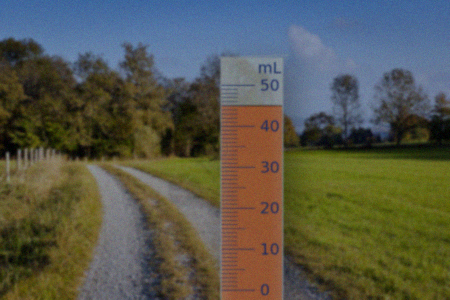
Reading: value=45 unit=mL
